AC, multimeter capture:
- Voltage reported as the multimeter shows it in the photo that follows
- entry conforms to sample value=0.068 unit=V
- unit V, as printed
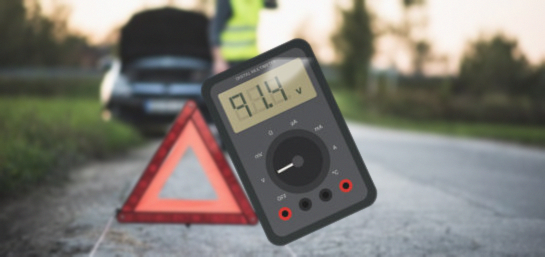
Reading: value=91.4 unit=V
